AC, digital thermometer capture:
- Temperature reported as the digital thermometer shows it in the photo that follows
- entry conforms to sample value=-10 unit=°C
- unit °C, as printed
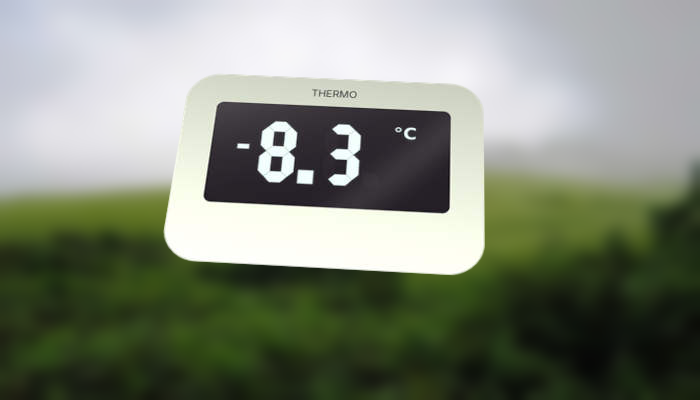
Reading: value=-8.3 unit=°C
